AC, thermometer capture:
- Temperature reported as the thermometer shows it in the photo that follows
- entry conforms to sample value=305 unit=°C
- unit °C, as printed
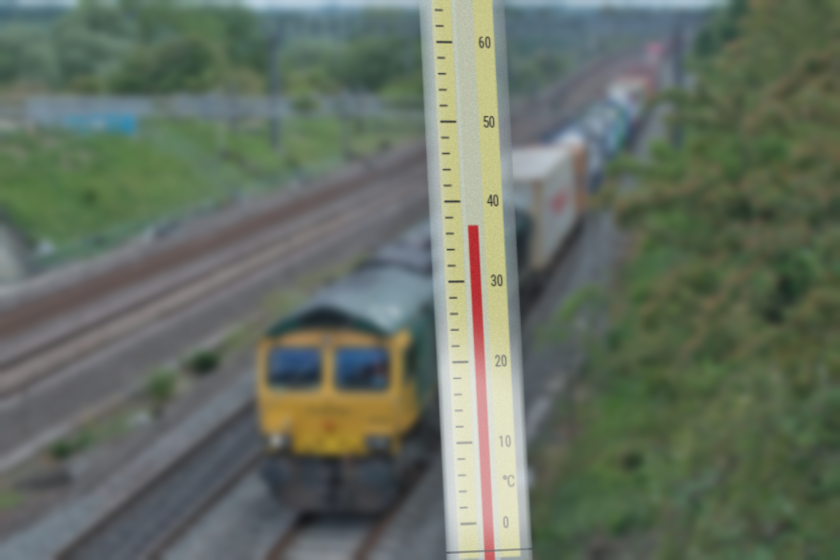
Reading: value=37 unit=°C
